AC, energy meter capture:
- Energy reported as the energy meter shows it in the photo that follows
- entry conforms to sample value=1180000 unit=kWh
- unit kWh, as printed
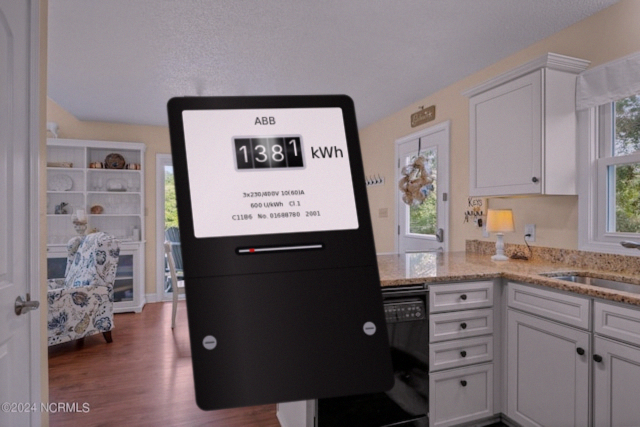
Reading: value=1381 unit=kWh
